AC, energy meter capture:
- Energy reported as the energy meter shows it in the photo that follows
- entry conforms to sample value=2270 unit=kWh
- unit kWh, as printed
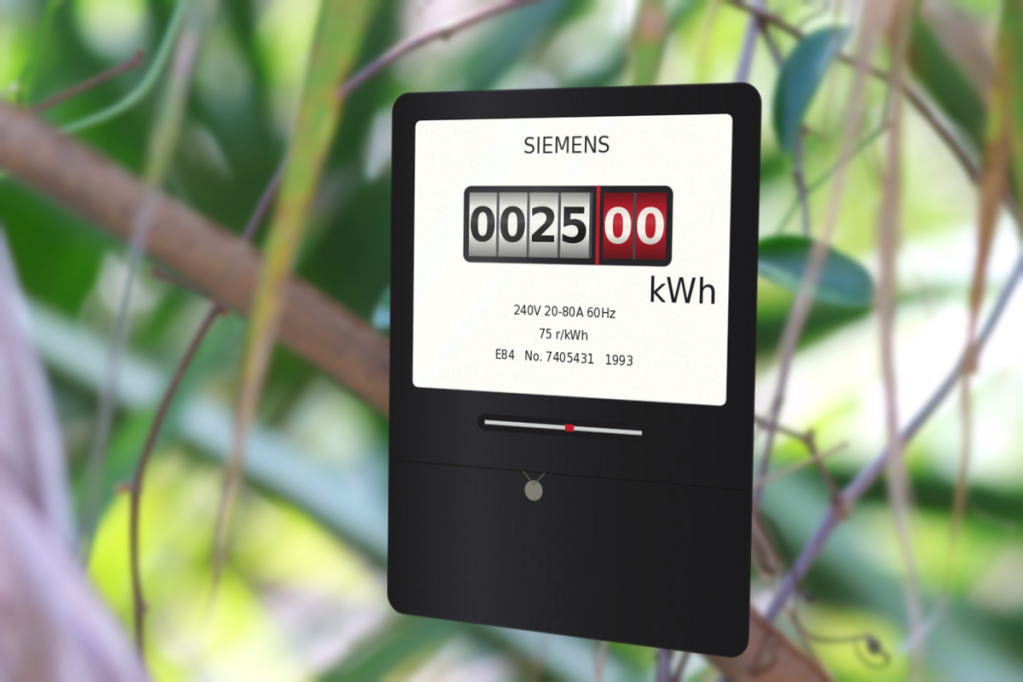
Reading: value=25.00 unit=kWh
